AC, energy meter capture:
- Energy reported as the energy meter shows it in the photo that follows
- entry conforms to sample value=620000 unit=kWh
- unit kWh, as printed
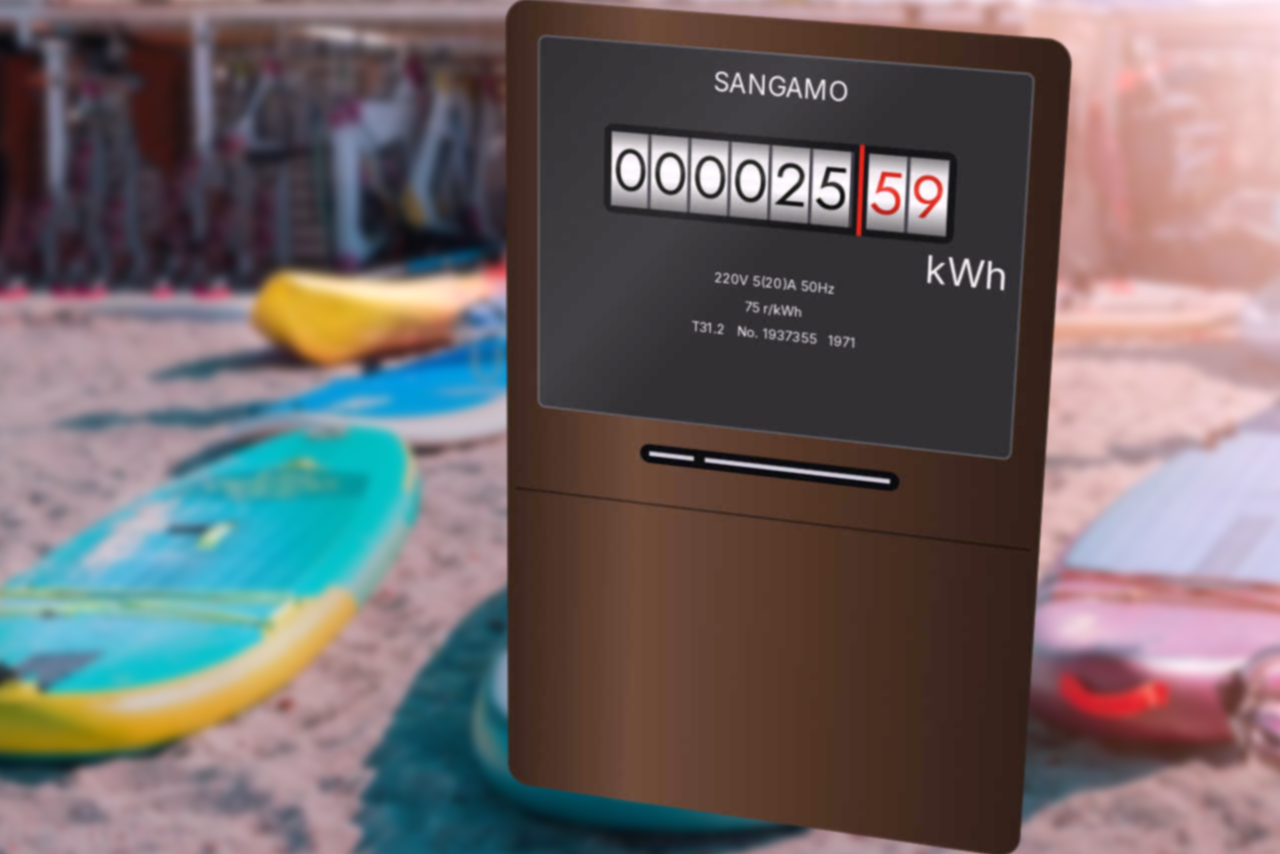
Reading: value=25.59 unit=kWh
